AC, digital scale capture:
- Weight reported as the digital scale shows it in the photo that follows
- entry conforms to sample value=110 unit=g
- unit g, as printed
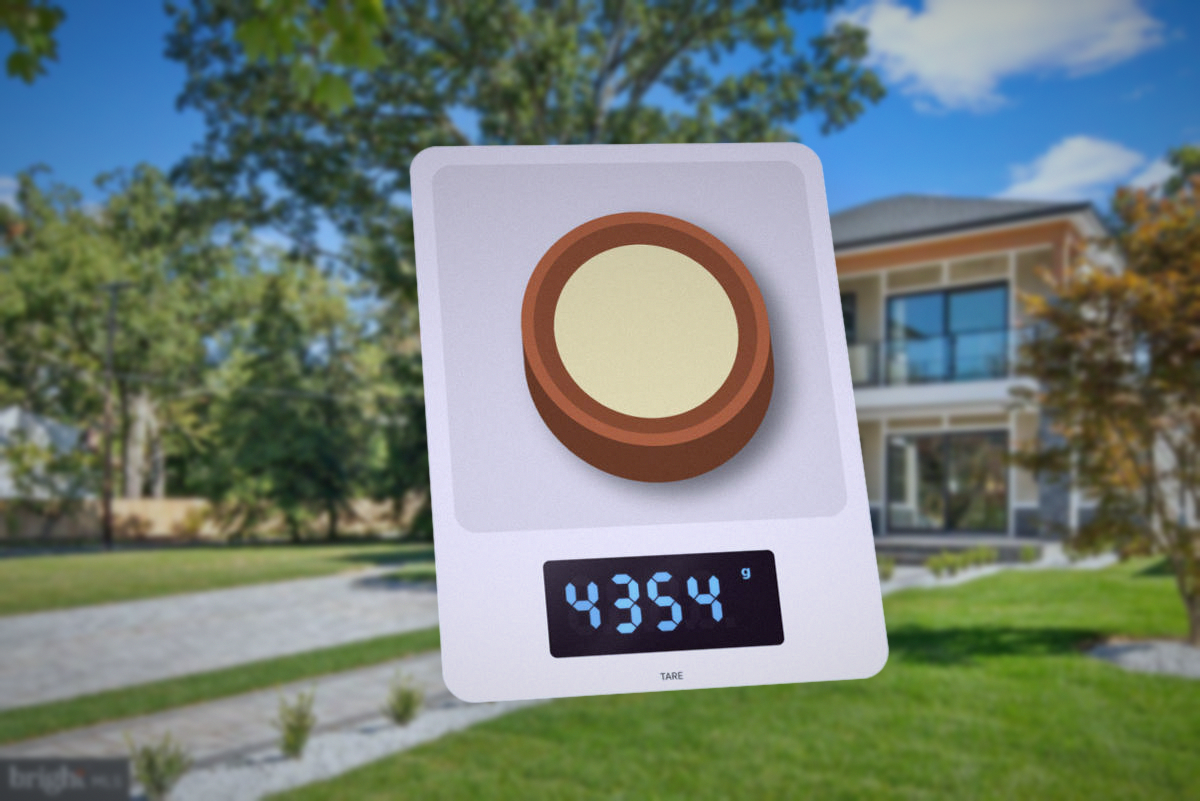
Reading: value=4354 unit=g
